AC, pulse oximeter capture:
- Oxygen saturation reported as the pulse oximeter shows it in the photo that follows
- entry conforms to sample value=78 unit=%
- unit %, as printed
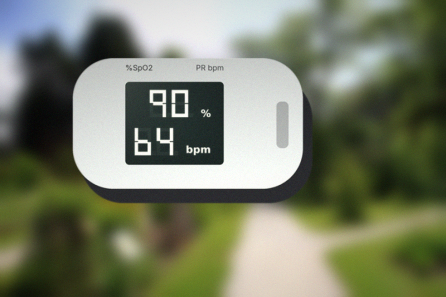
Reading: value=90 unit=%
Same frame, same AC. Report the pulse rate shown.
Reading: value=64 unit=bpm
